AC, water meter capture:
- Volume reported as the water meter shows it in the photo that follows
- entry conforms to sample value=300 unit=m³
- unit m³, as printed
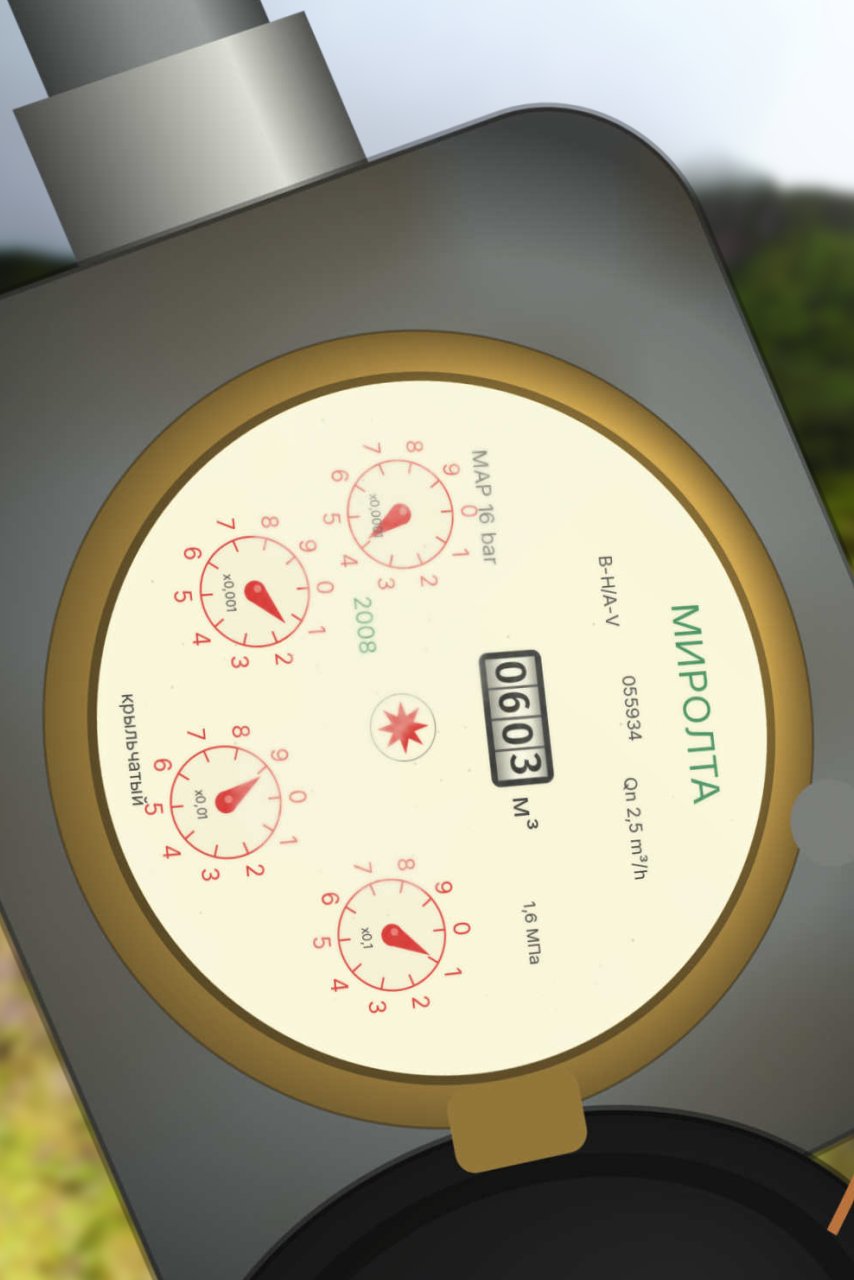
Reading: value=603.0914 unit=m³
